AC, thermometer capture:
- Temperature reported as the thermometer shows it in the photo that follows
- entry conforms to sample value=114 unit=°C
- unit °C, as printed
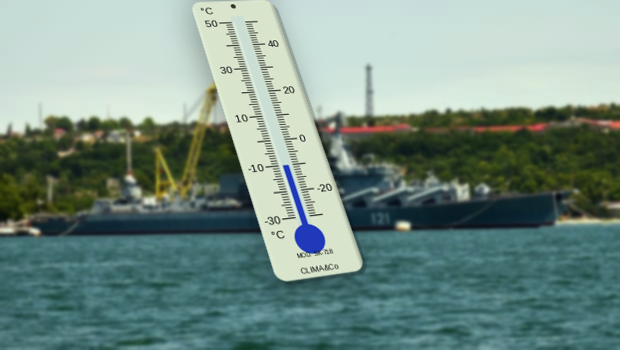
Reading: value=-10 unit=°C
